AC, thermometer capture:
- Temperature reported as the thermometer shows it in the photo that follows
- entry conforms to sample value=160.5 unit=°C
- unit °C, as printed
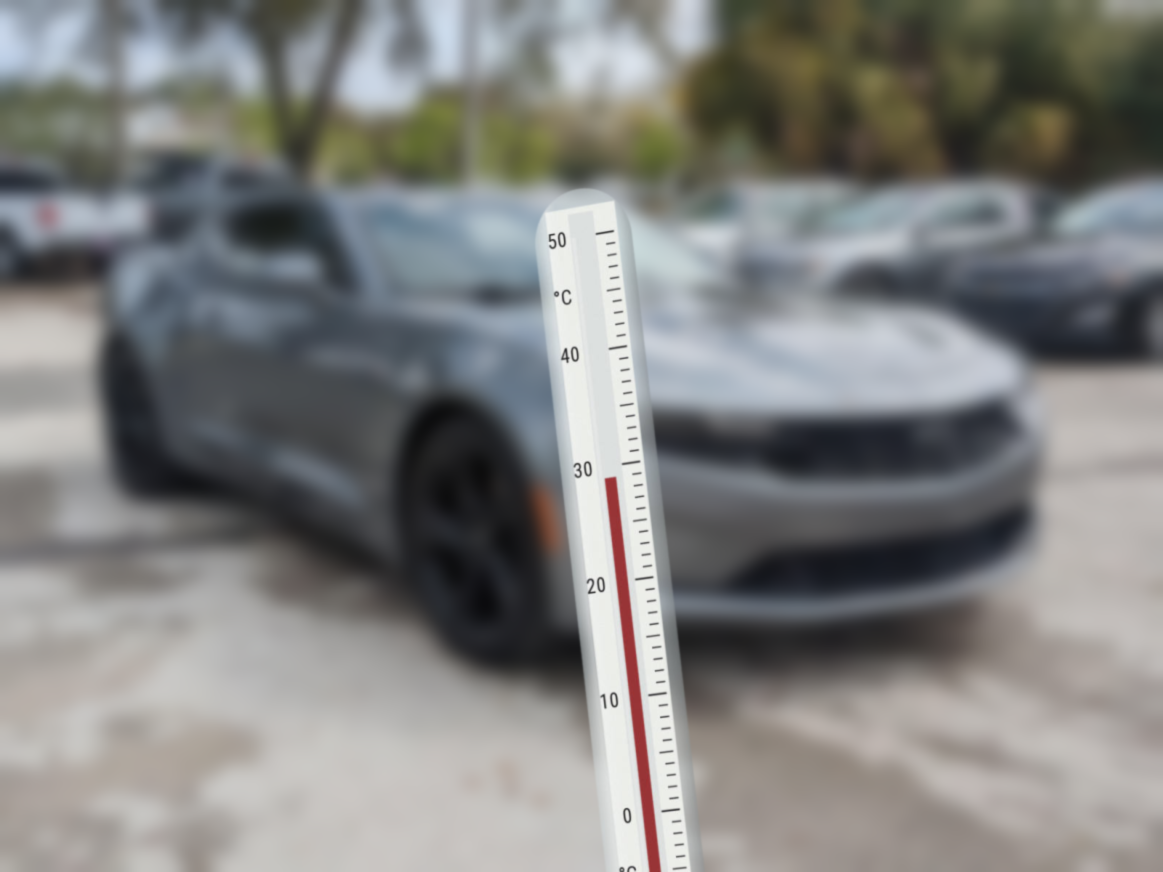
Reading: value=29 unit=°C
